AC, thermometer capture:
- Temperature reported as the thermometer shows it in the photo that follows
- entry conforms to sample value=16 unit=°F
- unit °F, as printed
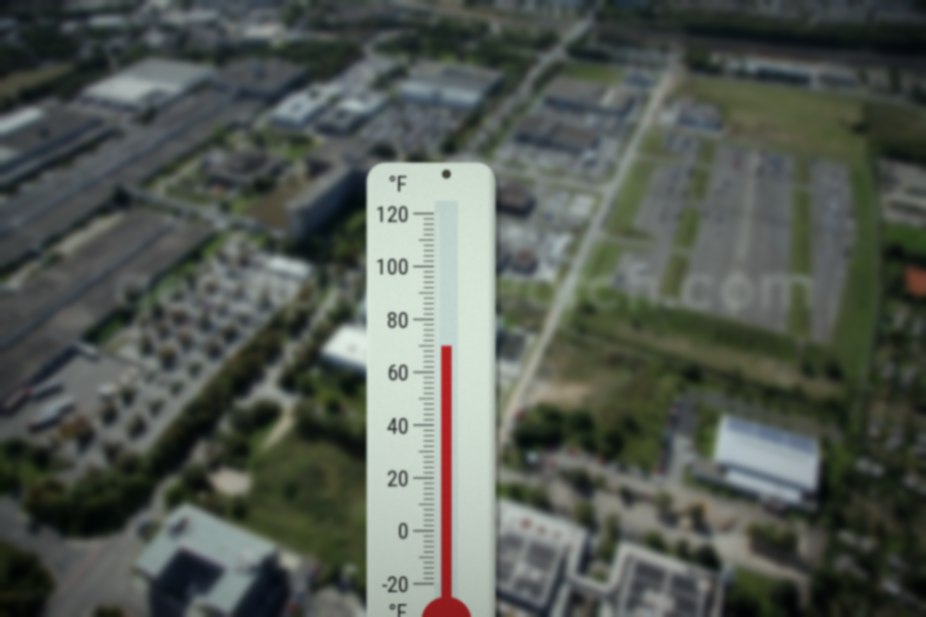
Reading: value=70 unit=°F
